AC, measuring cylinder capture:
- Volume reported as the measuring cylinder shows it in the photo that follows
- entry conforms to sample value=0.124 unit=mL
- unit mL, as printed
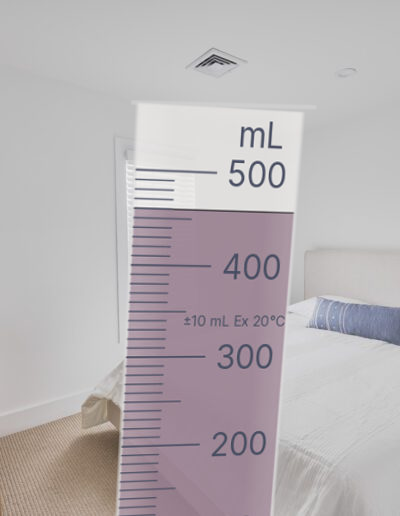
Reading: value=460 unit=mL
